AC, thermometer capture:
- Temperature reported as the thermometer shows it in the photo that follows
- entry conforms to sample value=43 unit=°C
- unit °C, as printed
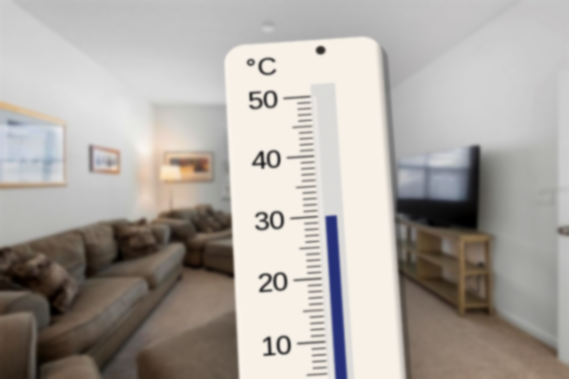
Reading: value=30 unit=°C
